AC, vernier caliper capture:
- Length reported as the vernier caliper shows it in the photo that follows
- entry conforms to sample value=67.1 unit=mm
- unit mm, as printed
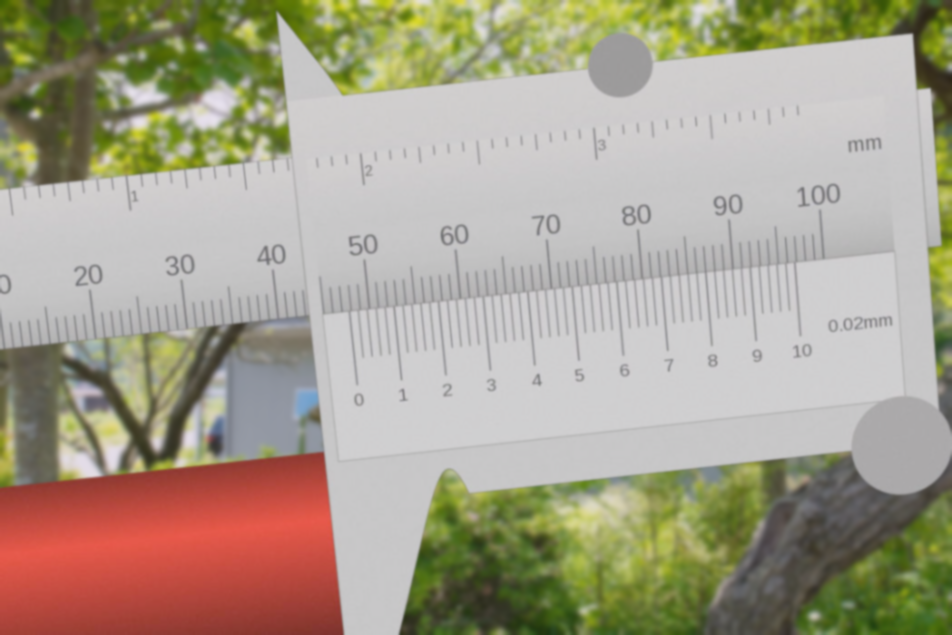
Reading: value=47.8 unit=mm
